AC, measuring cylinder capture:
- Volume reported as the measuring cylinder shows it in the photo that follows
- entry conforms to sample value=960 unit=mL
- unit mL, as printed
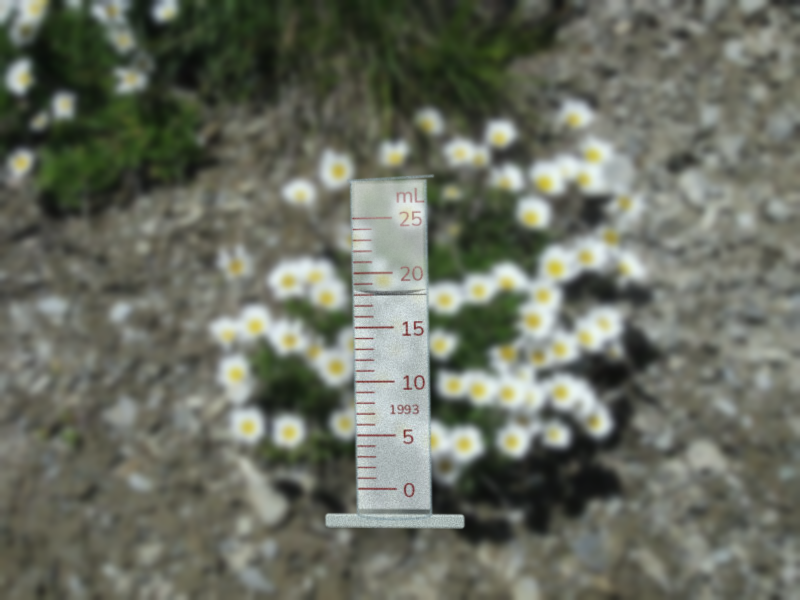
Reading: value=18 unit=mL
